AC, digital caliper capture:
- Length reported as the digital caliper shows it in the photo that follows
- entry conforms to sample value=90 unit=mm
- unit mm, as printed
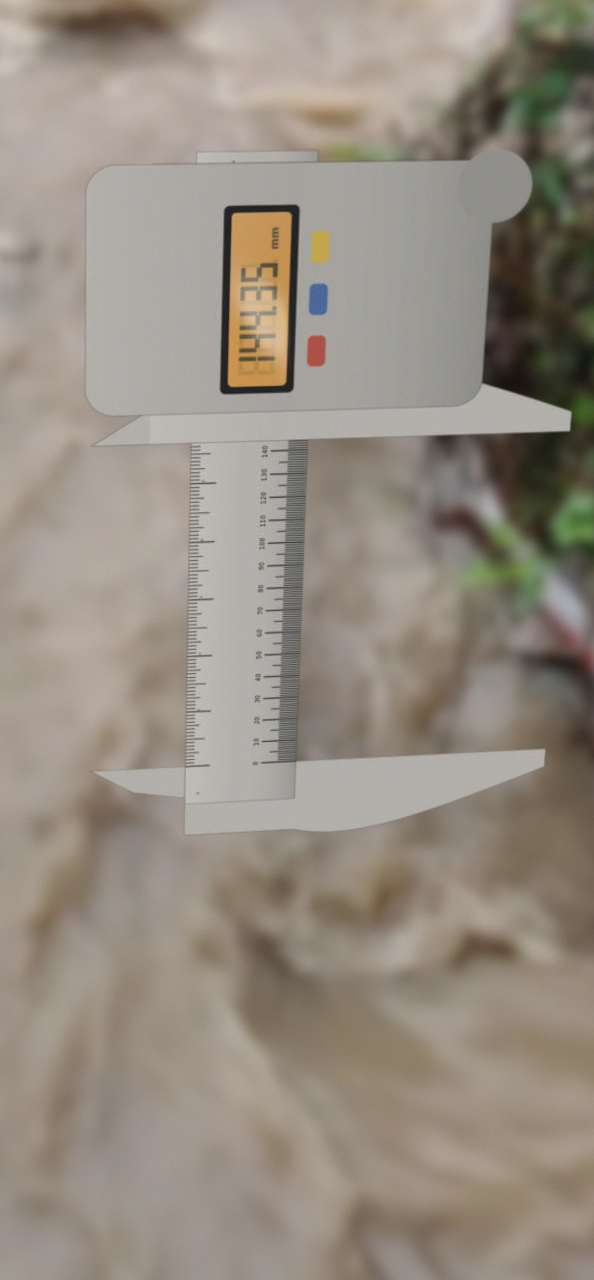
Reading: value=144.35 unit=mm
